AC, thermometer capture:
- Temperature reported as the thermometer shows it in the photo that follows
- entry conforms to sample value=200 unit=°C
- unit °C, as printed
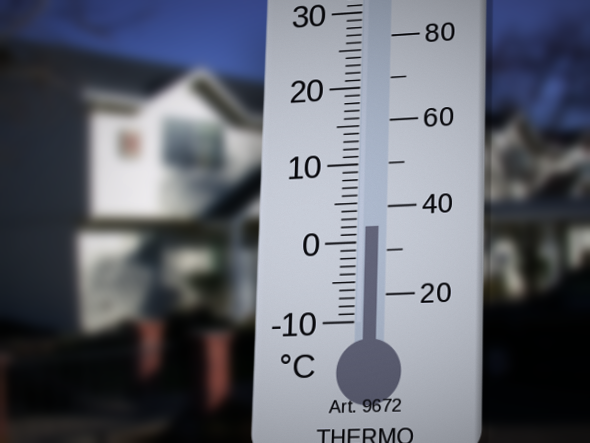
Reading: value=2 unit=°C
